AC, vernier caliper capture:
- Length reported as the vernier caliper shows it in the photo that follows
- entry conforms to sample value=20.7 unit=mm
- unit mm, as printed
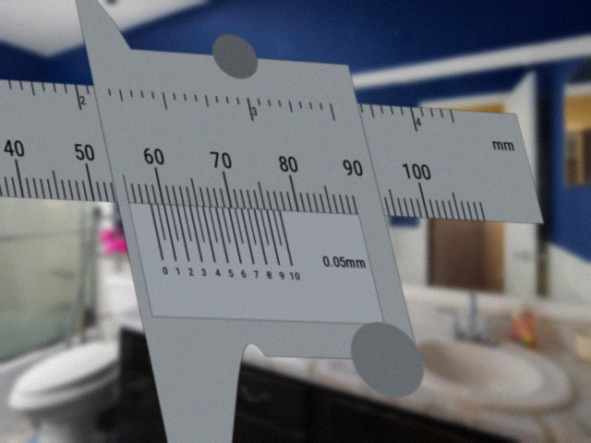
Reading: value=58.2 unit=mm
